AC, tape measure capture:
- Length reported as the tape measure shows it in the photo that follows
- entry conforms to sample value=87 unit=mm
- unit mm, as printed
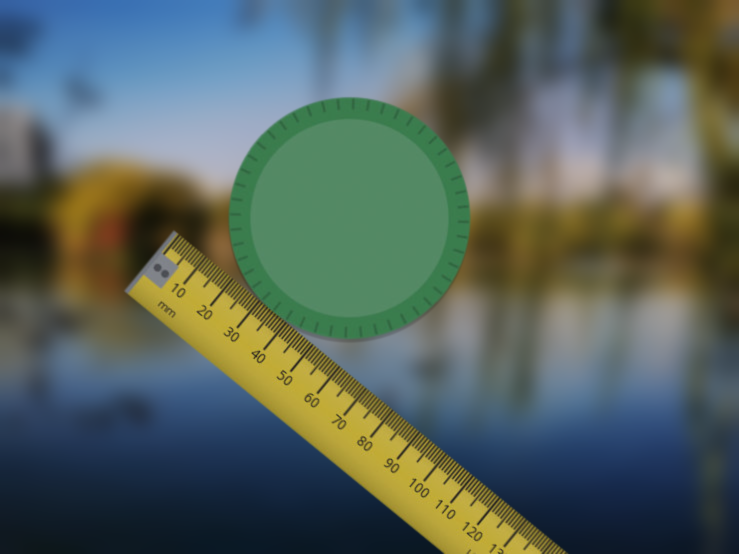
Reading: value=70 unit=mm
